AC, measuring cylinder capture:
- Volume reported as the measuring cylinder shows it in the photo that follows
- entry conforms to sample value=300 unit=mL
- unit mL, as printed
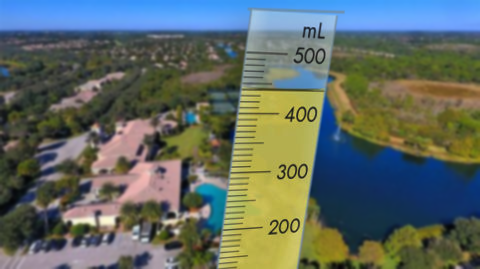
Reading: value=440 unit=mL
